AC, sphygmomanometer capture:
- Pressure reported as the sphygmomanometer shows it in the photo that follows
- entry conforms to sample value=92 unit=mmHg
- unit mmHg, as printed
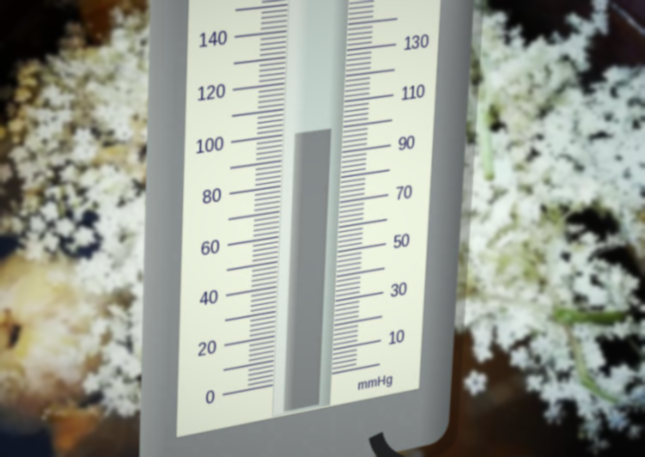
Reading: value=100 unit=mmHg
